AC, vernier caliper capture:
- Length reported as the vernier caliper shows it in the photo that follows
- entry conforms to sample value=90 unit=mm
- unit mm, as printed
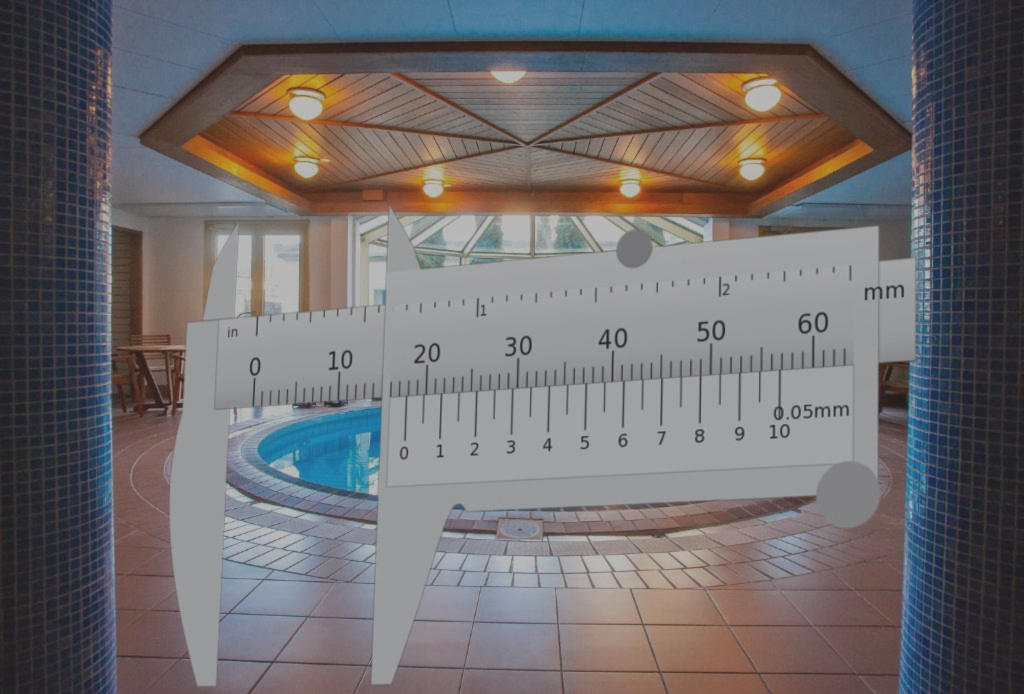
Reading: value=17.8 unit=mm
